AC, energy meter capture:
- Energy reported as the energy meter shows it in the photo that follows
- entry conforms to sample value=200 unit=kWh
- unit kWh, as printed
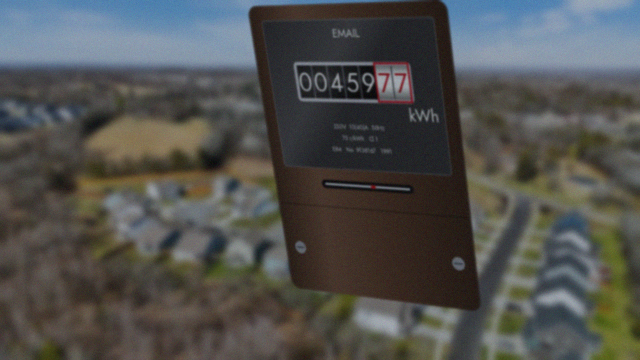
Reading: value=459.77 unit=kWh
